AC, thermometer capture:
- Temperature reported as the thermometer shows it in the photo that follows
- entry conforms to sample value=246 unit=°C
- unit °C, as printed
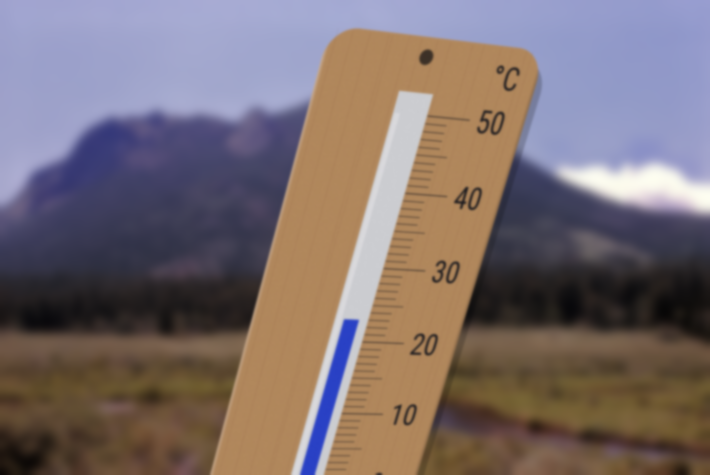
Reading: value=23 unit=°C
